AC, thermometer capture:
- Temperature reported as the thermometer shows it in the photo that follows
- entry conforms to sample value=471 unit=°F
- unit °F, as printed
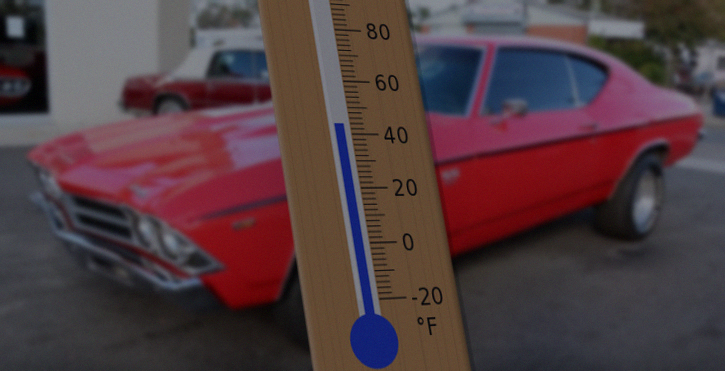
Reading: value=44 unit=°F
